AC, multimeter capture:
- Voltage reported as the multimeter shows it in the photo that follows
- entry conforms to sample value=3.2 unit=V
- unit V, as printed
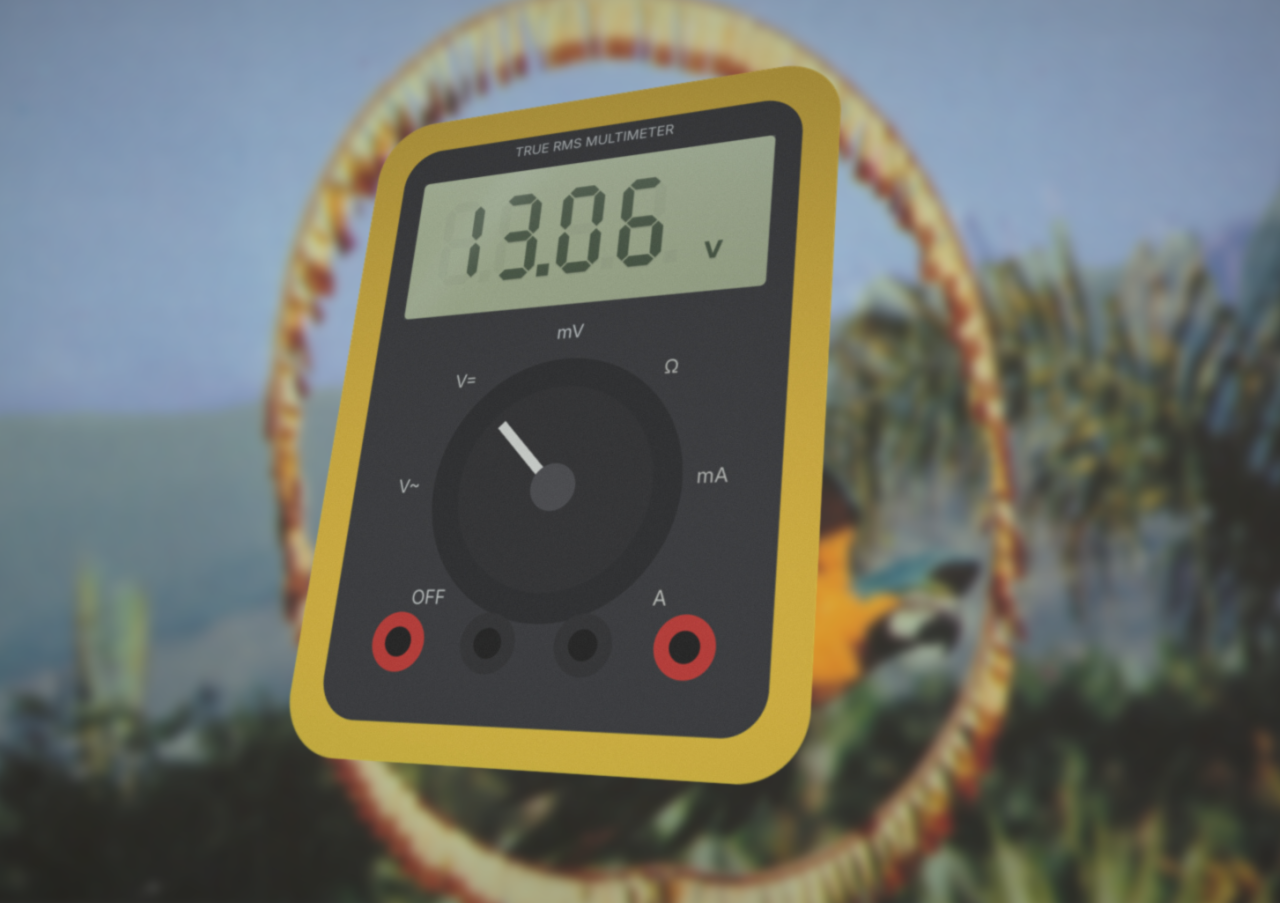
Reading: value=13.06 unit=V
